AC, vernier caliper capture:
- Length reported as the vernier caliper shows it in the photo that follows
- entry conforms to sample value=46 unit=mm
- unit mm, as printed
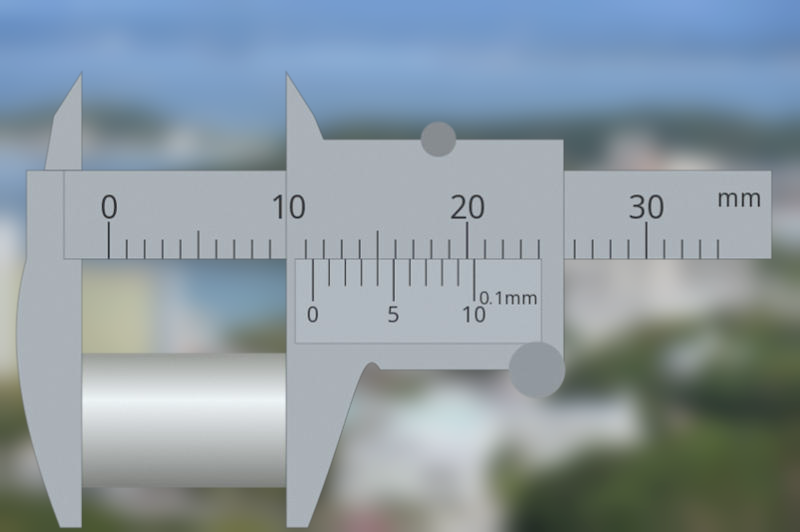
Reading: value=11.4 unit=mm
